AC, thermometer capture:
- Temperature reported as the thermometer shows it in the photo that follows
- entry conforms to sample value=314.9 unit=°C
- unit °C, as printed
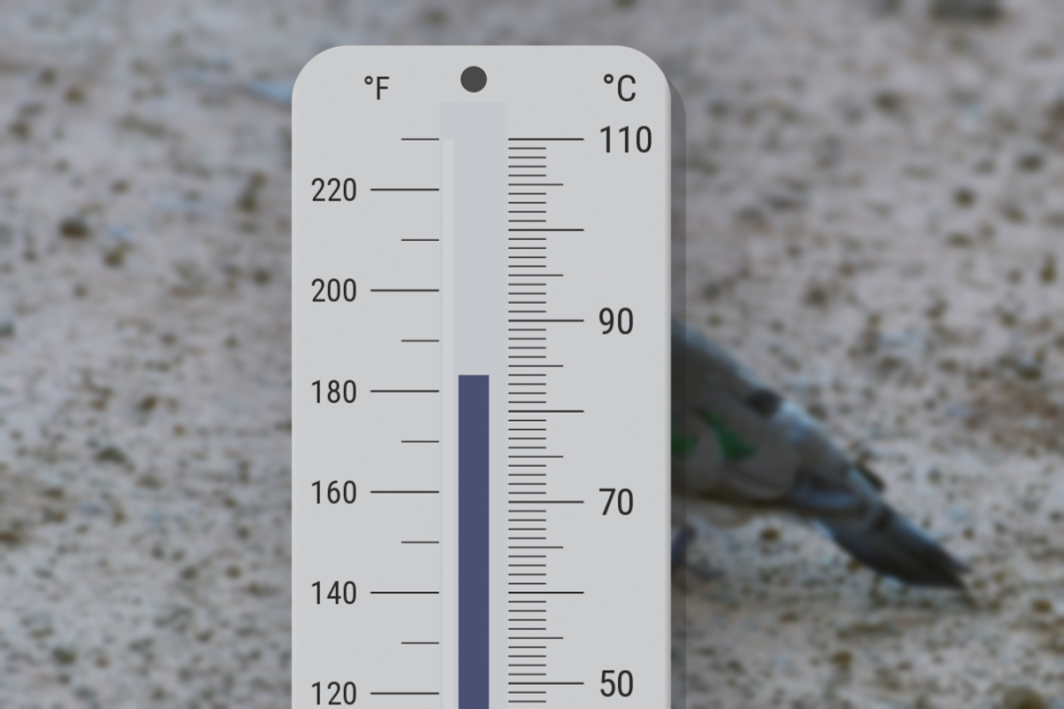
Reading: value=84 unit=°C
